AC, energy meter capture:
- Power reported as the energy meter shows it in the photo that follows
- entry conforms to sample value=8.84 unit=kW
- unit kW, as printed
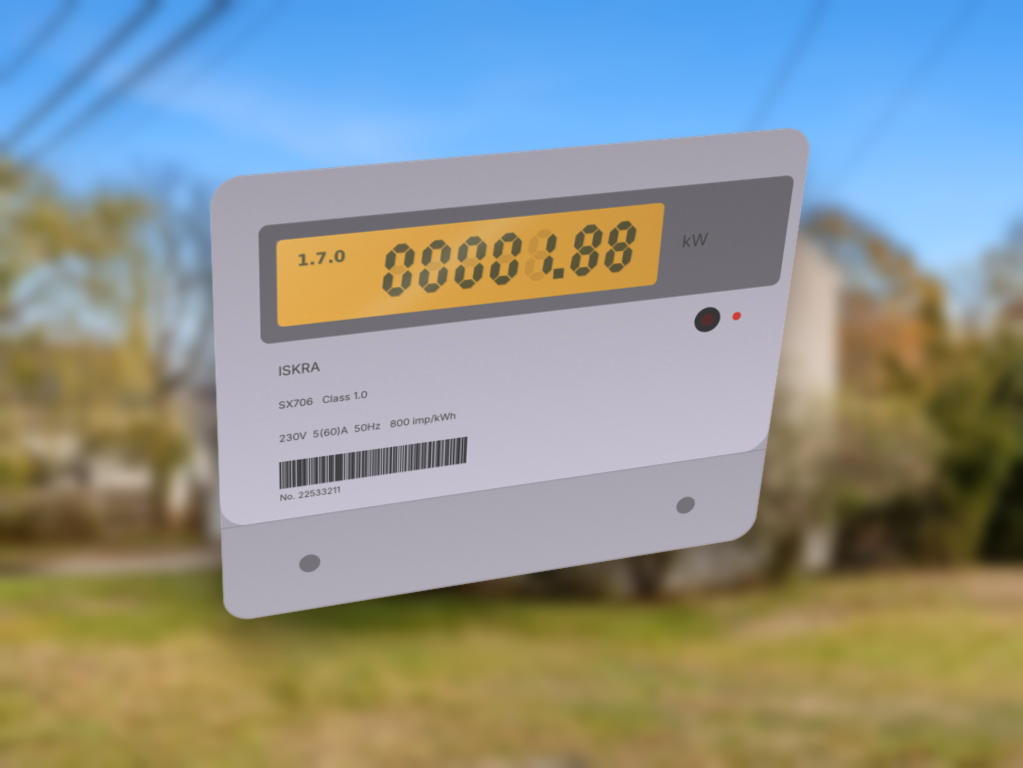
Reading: value=1.88 unit=kW
